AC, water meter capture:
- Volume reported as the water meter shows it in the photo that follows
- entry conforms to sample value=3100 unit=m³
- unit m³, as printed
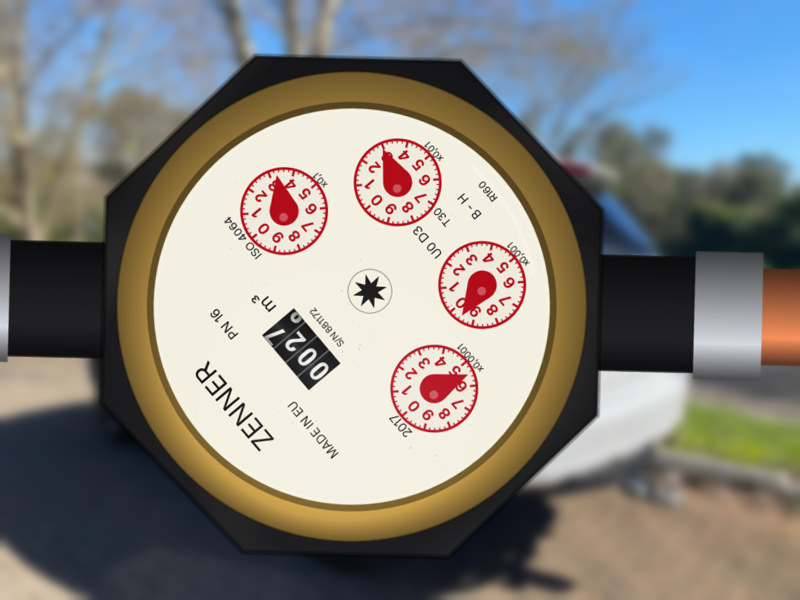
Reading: value=27.3295 unit=m³
